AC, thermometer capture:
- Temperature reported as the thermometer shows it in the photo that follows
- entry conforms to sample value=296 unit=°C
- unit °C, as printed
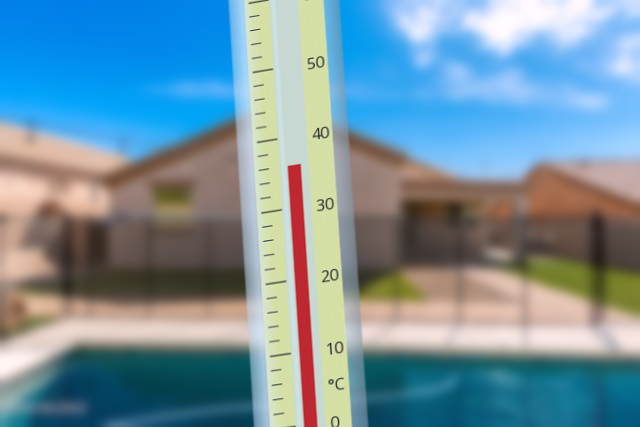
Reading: value=36 unit=°C
